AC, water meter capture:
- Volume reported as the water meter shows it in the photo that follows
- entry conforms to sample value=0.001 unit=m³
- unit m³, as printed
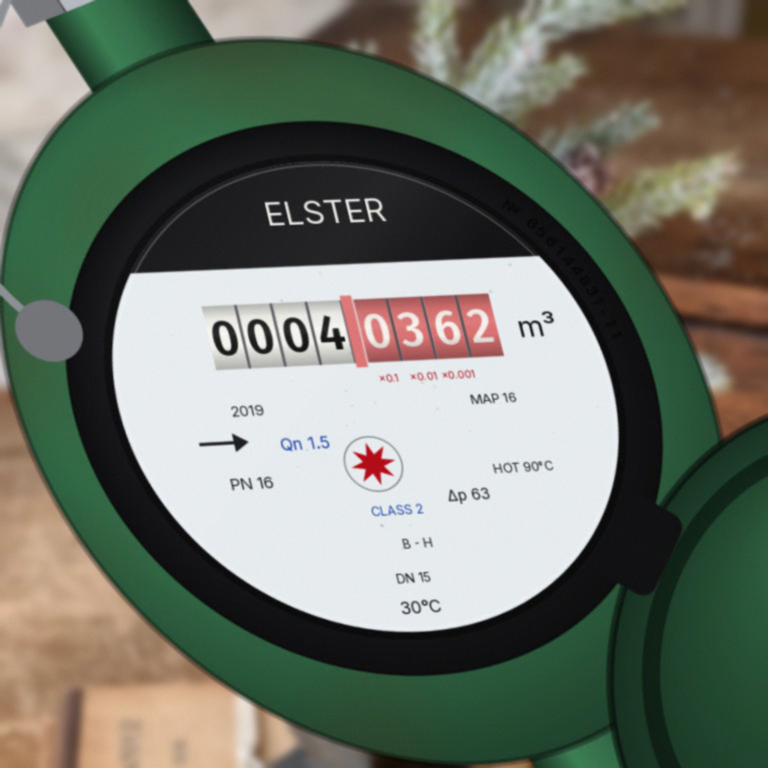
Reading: value=4.0362 unit=m³
